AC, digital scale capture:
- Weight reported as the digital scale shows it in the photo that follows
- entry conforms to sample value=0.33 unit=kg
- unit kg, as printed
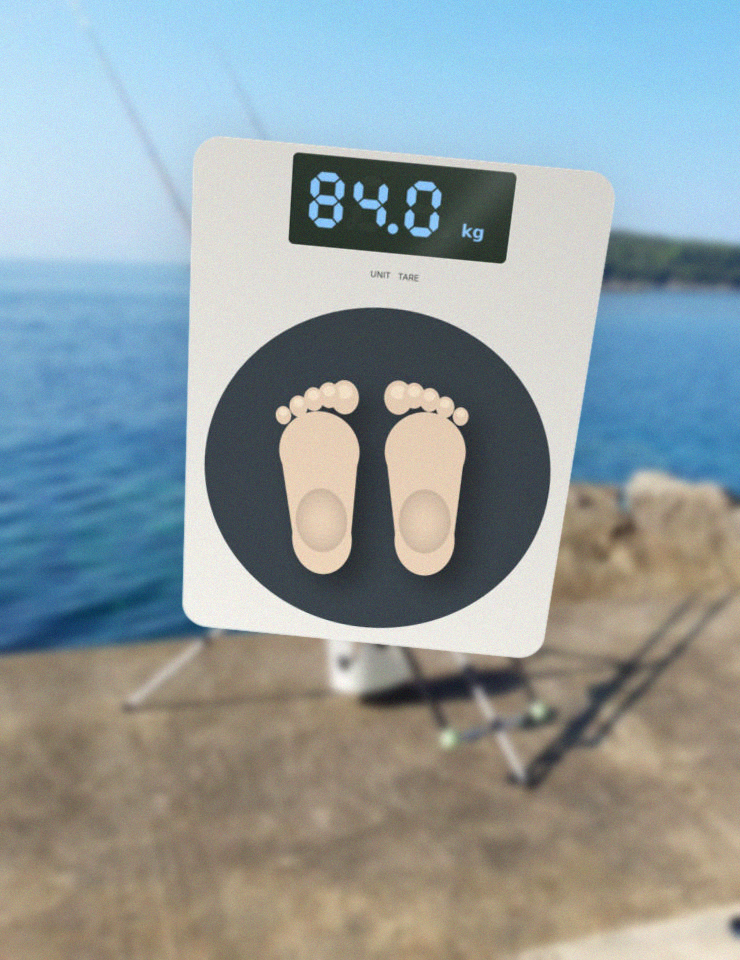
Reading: value=84.0 unit=kg
